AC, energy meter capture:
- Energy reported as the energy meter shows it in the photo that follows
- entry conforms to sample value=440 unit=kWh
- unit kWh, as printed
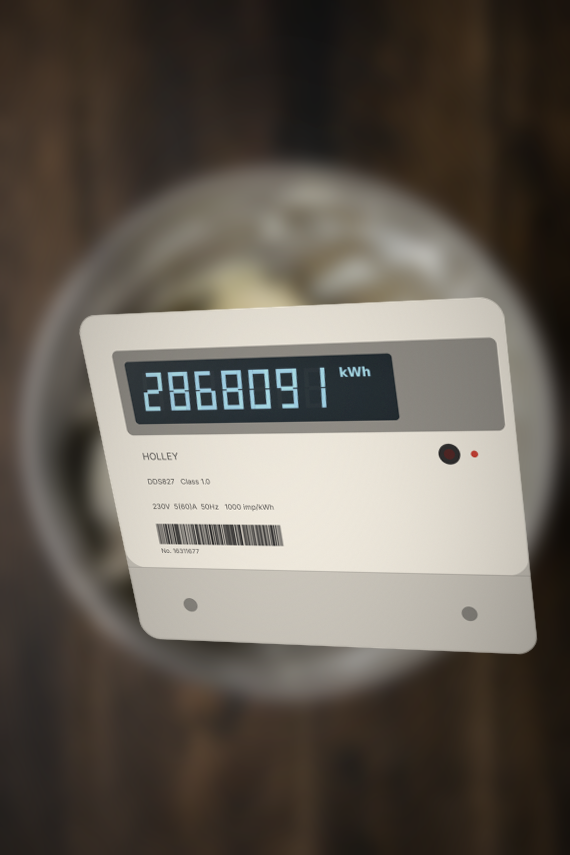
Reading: value=2868091 unit=kWh
